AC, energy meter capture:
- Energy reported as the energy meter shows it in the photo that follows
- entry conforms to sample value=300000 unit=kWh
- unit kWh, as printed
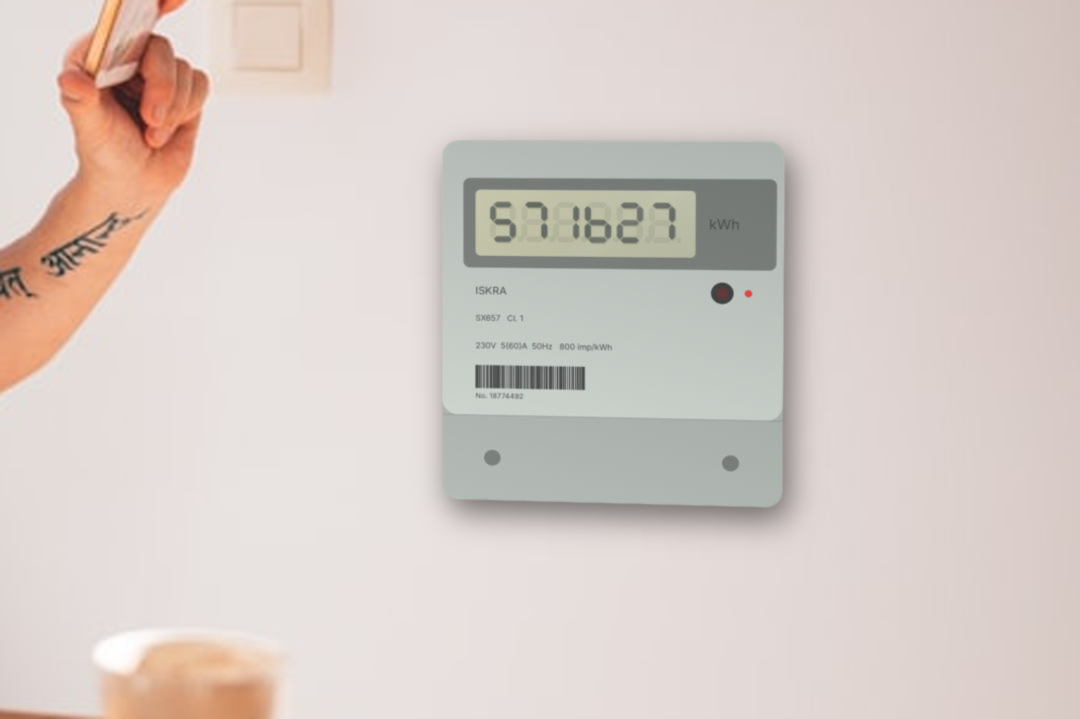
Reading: value=571627 unit=kWh
